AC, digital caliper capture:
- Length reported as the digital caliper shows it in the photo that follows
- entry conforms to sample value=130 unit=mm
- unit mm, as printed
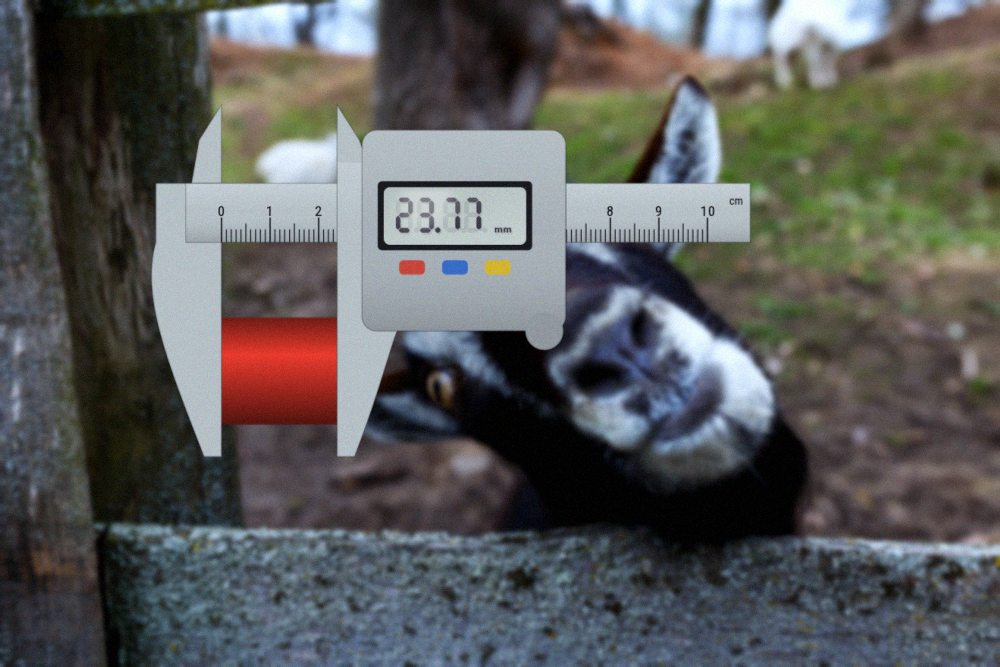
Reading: value=23.77 unit=mm
